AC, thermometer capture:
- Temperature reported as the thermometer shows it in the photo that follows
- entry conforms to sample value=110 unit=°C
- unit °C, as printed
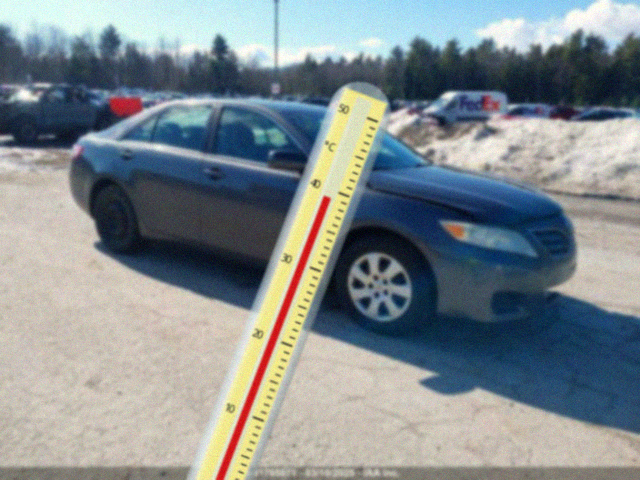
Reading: value=39 unit=°C
